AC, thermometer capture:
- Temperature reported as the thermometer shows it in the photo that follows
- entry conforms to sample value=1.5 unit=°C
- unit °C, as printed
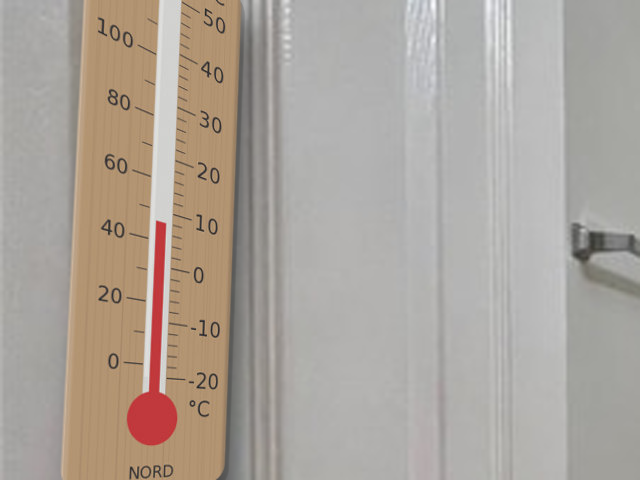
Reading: value=8 unit=°C
